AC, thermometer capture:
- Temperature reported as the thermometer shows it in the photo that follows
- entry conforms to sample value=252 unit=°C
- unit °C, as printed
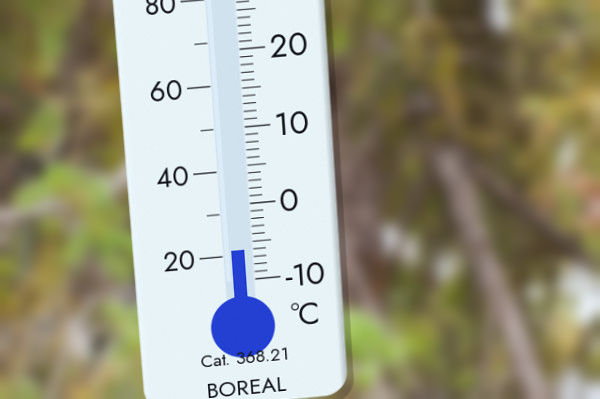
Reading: value=-6 unit=°C
